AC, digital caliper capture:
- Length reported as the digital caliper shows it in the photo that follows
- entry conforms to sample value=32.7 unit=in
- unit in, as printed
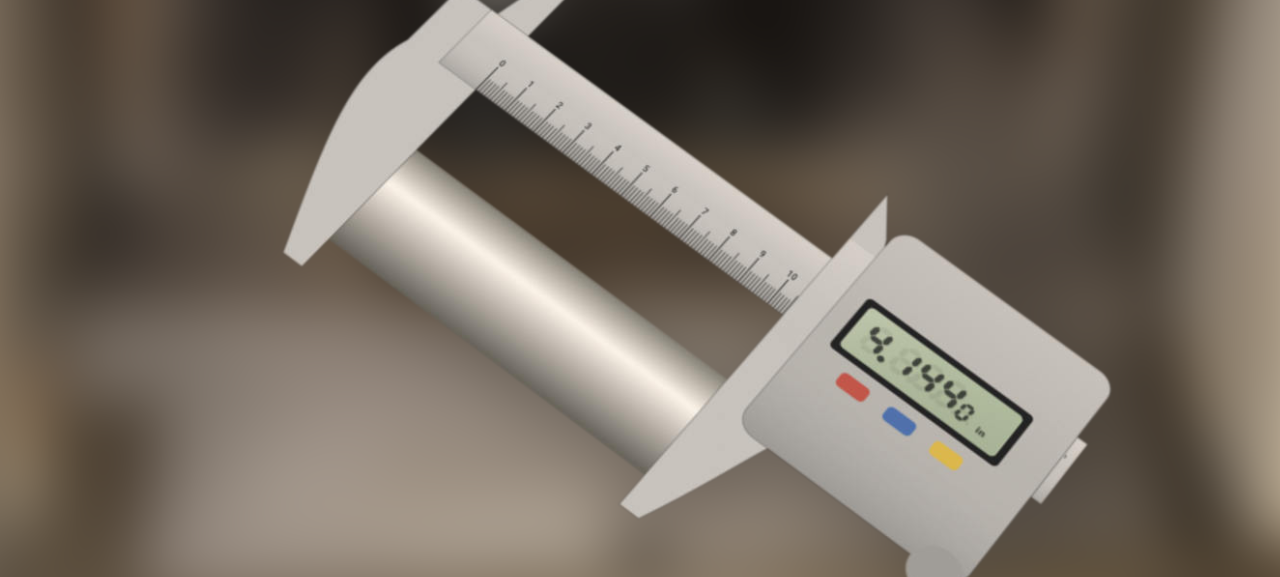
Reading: value=4.1440 unit=in
